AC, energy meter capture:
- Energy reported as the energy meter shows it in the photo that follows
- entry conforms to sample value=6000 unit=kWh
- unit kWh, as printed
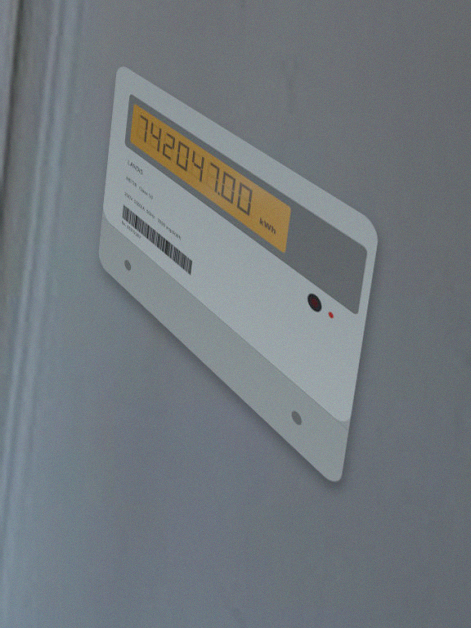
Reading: value=742047.00 unit=kWh
